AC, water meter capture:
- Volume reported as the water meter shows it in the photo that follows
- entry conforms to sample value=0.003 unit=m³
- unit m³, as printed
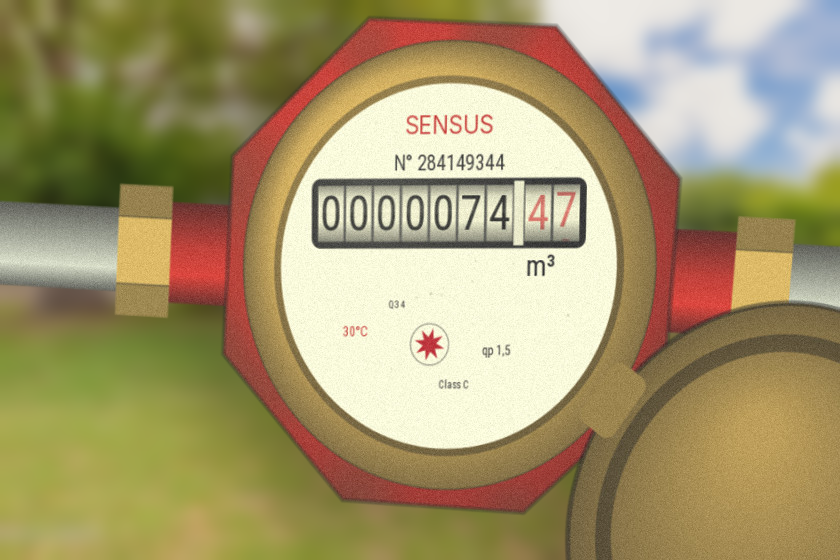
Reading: value=74.47 unit=m³
